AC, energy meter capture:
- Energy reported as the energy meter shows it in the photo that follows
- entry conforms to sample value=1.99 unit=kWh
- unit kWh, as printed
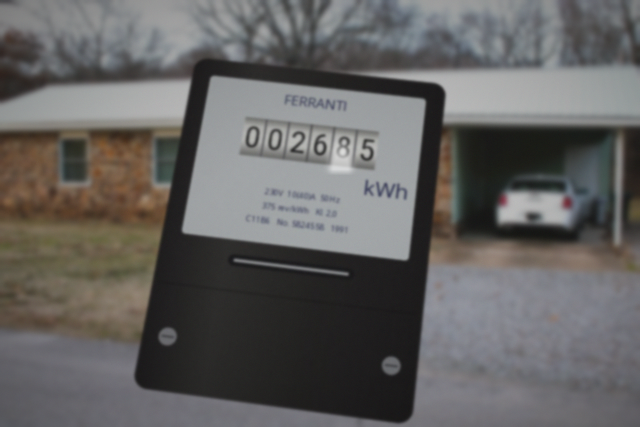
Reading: value=2685 unit=kWh
